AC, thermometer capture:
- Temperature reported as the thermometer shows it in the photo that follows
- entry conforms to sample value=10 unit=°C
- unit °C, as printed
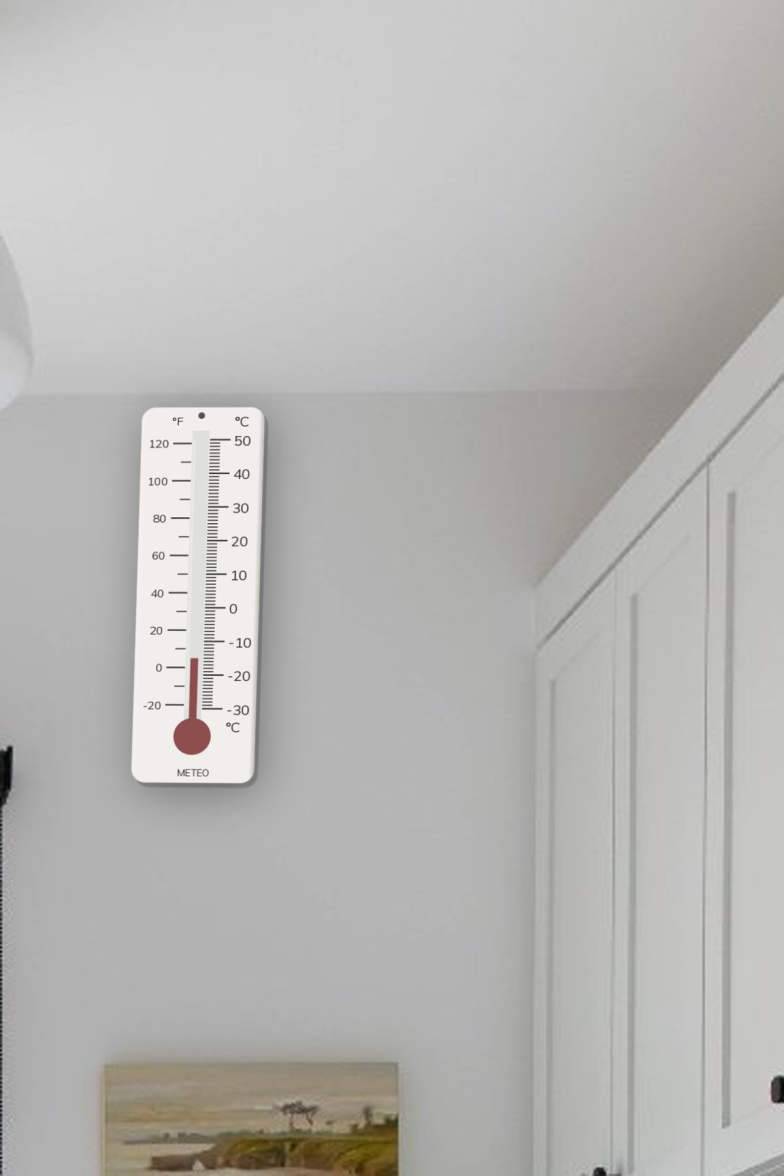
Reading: value=-15 unit=°C
